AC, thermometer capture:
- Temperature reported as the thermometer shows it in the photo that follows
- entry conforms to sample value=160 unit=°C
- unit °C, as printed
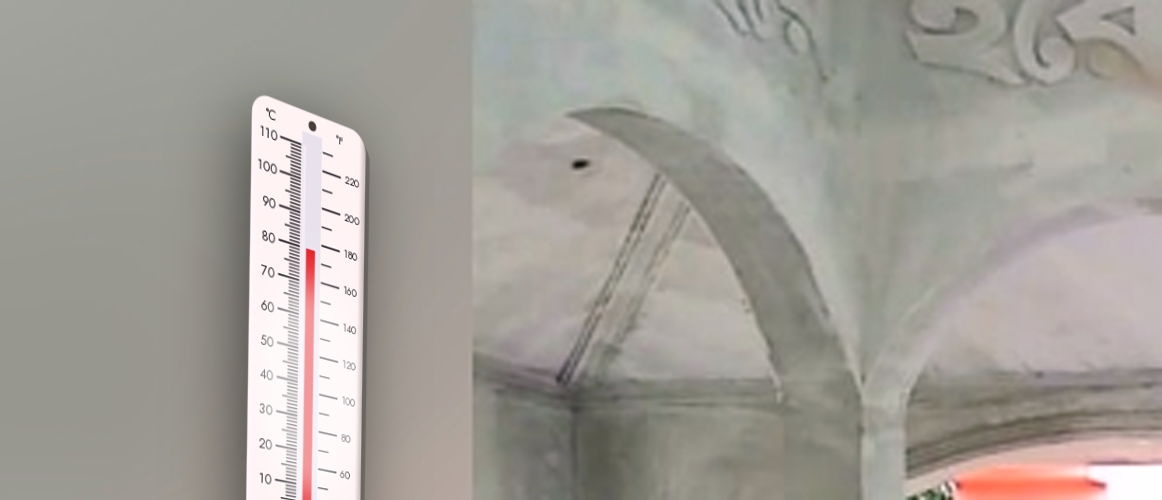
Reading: value=80 unit=°C
